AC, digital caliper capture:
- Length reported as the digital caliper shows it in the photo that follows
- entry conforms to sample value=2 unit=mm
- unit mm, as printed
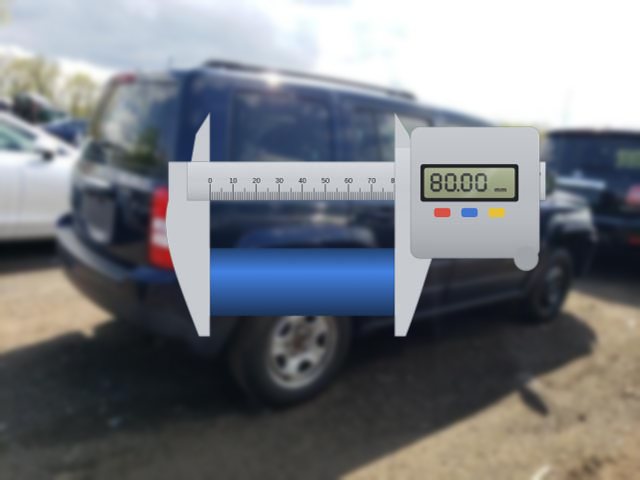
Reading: value=80.00 unit=mm
